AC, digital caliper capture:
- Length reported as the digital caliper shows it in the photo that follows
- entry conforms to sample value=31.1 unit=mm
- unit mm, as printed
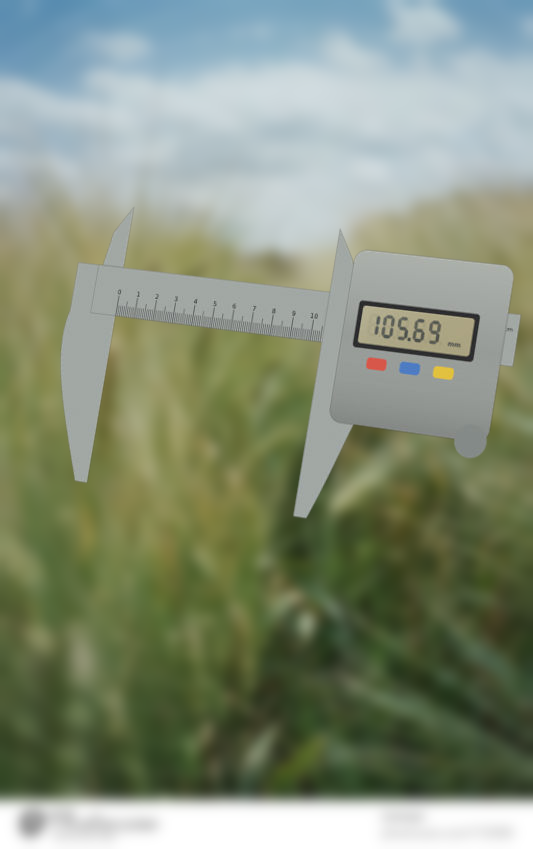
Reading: value=105.69 unit=mm
